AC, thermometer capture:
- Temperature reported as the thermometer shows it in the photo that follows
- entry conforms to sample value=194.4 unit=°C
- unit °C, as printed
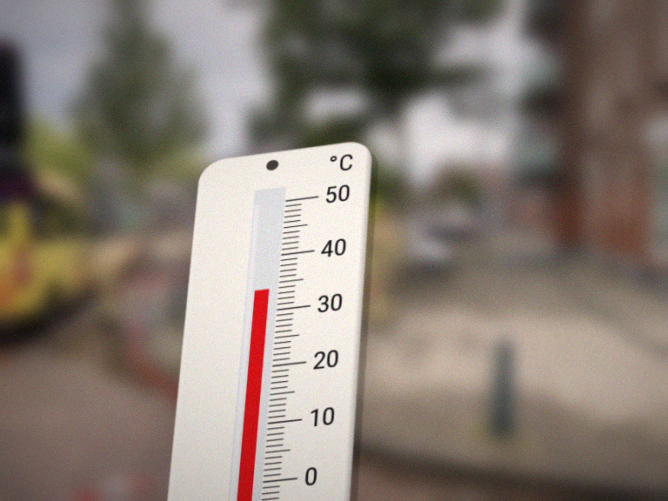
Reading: value=34 unit=°C
